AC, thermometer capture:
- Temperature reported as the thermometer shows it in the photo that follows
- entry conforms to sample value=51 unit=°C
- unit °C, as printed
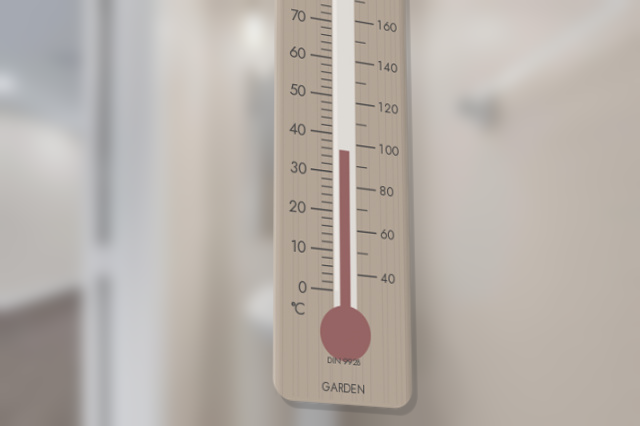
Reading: value=36 unit=°C
